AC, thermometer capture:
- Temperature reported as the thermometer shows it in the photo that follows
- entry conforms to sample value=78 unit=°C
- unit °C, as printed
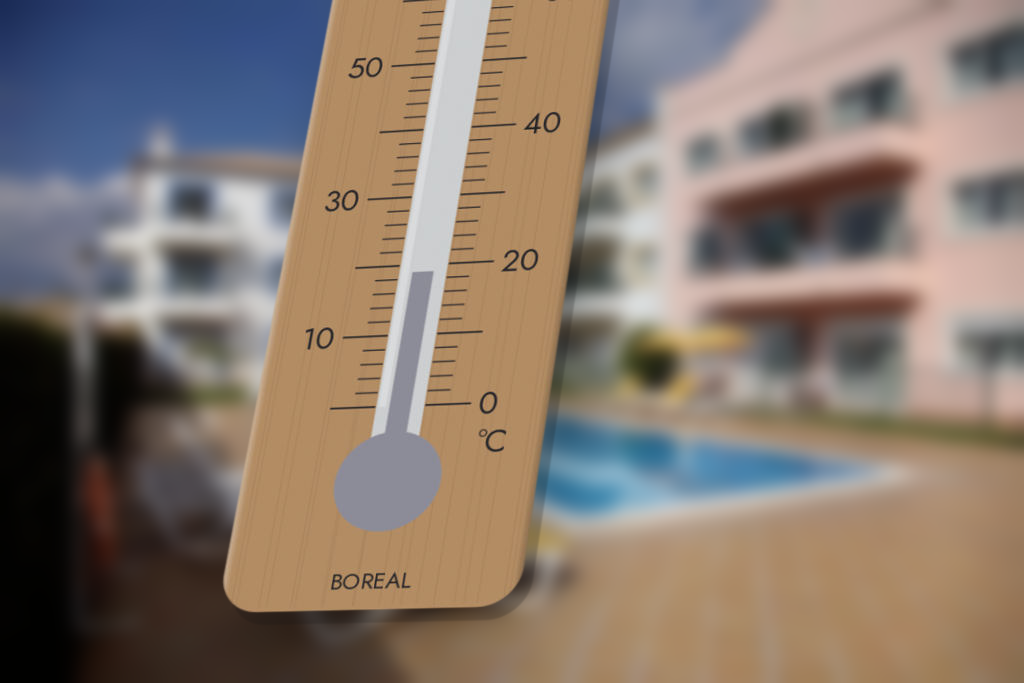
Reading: value=19 unit=°C
